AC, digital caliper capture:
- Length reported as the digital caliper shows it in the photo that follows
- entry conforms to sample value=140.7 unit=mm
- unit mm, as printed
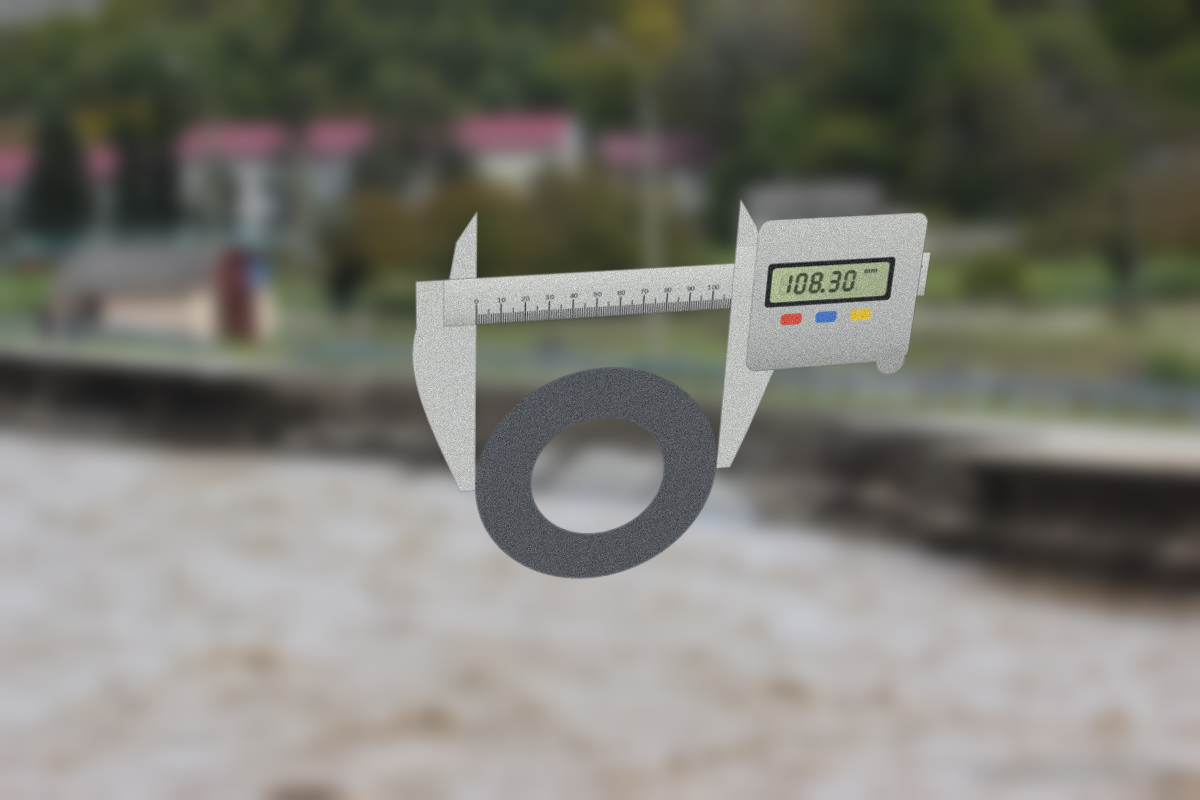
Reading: value=108.30 unit=mm
